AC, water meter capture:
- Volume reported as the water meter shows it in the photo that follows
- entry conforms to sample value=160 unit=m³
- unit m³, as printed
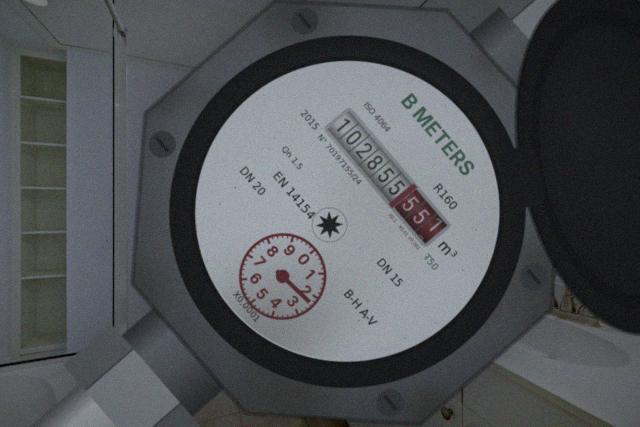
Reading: value=102855.5512 unit=m³
